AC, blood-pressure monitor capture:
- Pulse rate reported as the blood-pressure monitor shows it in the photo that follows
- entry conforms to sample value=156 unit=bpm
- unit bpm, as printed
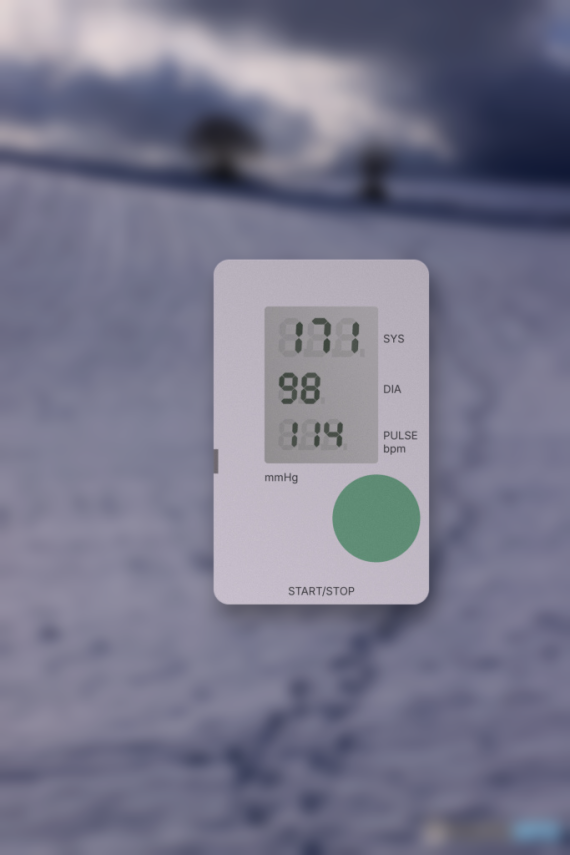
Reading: value=114 unit=bpm
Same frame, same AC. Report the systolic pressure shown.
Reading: value=171 unit=mmHg
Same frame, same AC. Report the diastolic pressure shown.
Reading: value=98 unit=mmHg
